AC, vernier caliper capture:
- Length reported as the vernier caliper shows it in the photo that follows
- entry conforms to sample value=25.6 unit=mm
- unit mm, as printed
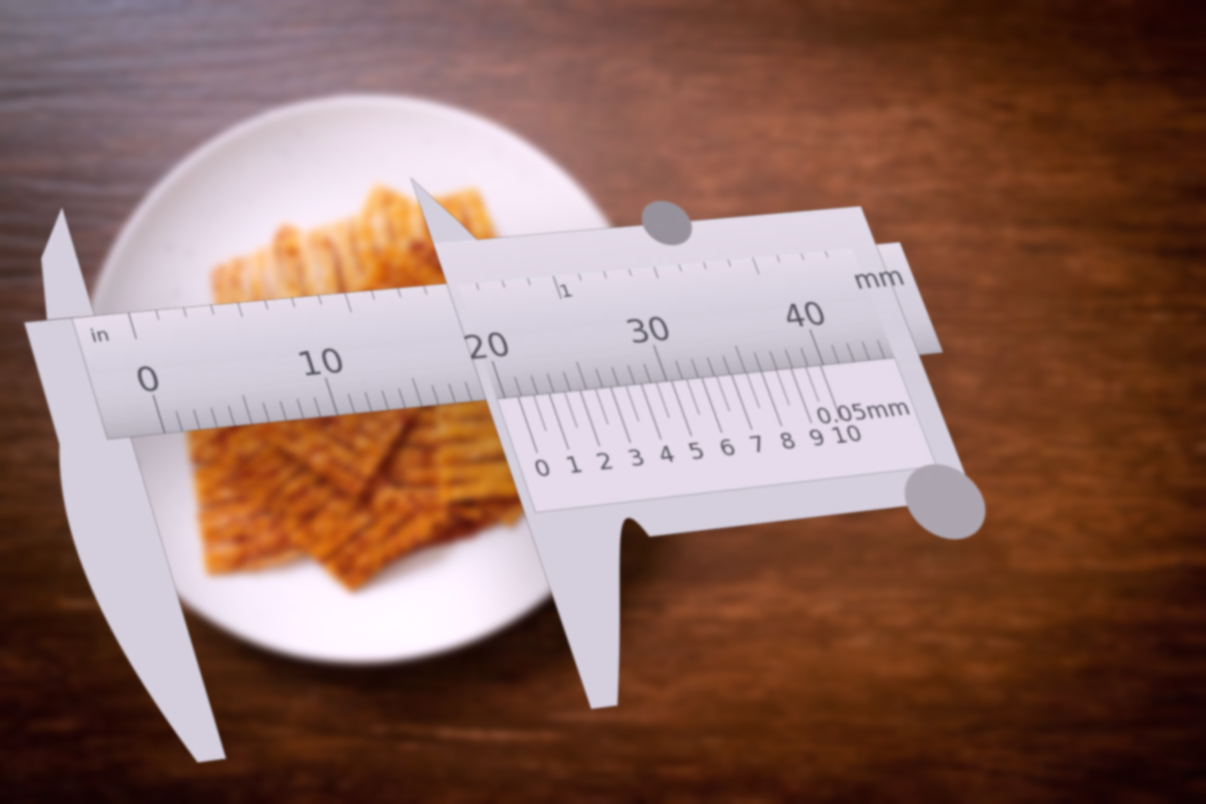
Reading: value=20.8 unit=mm
